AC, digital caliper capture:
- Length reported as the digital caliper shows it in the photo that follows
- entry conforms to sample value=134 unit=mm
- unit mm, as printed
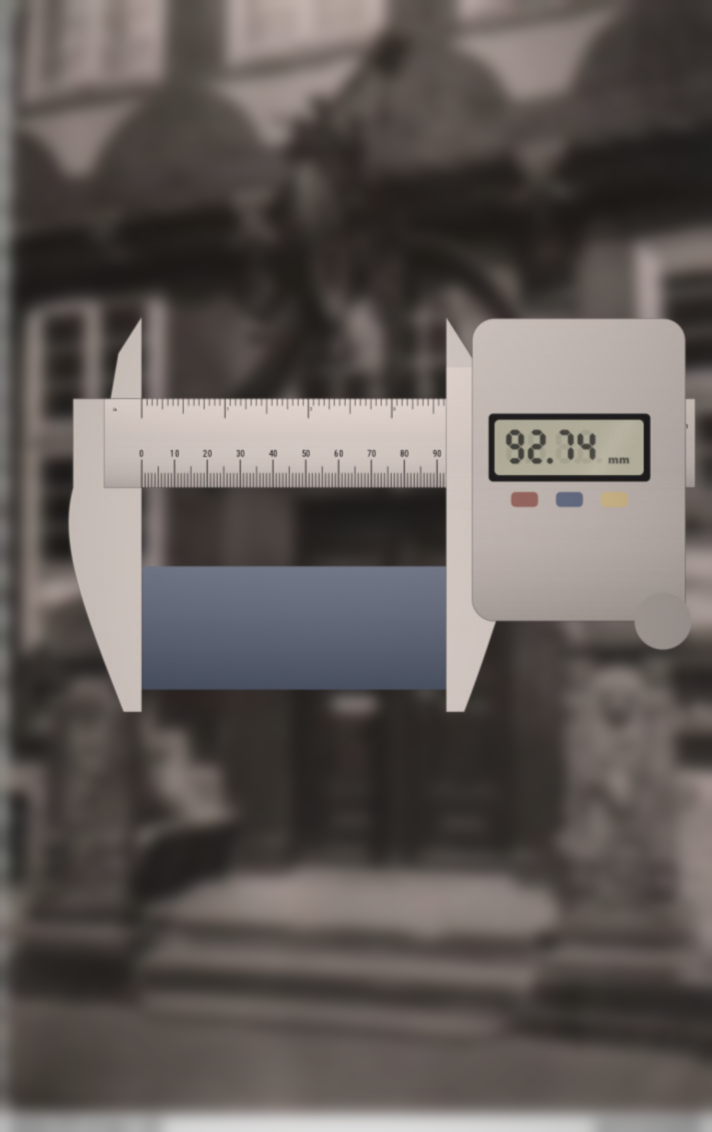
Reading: value=92.74 unit=mm
